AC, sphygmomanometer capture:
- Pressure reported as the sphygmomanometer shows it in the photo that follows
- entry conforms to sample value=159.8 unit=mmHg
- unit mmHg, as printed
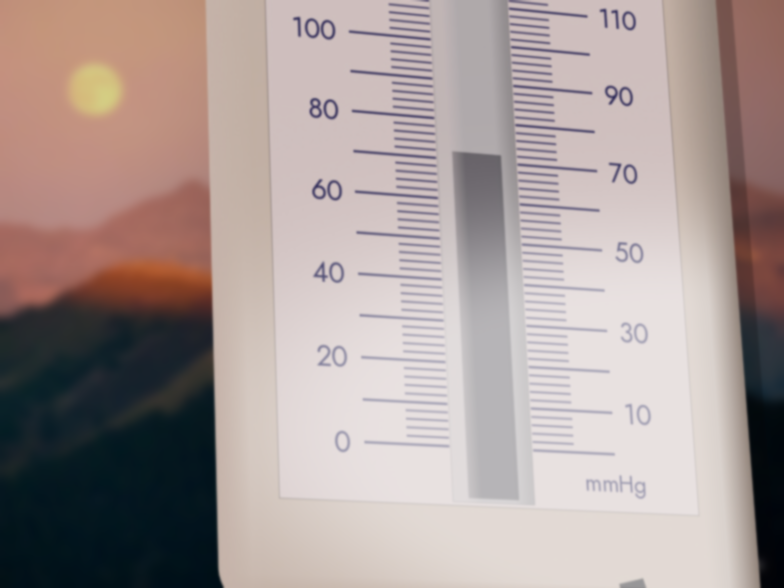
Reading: value=72 unit=mmHg
